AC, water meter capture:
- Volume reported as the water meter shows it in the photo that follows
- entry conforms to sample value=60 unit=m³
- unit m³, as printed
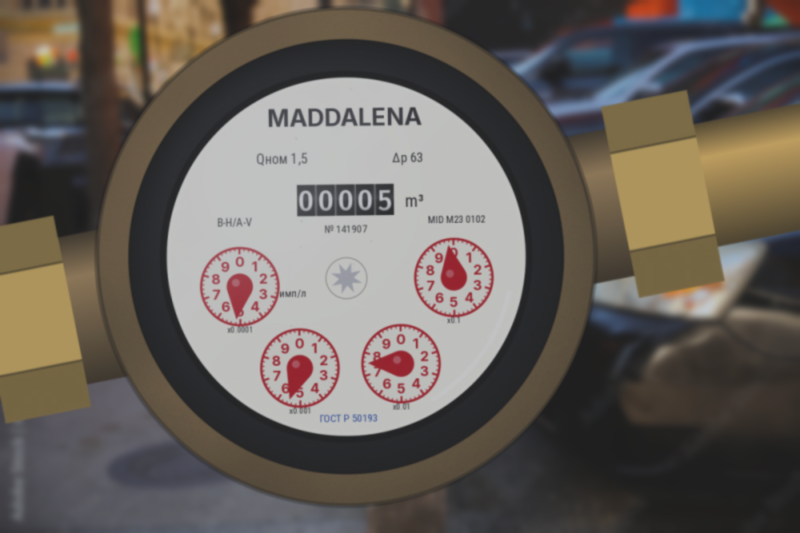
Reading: value=4.9755 unit=m³
